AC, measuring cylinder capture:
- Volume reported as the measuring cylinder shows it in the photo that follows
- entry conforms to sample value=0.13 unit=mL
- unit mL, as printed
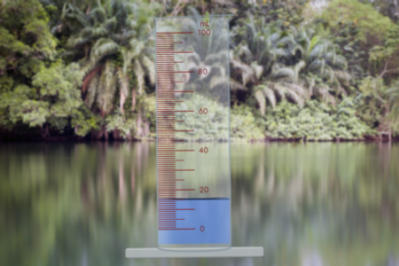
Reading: value=15 unit=mL
